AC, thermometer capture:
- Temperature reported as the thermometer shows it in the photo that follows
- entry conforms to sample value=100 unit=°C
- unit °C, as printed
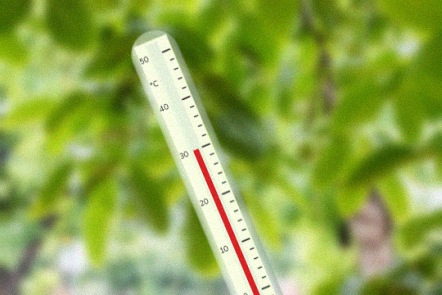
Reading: value=30 unit=°C
